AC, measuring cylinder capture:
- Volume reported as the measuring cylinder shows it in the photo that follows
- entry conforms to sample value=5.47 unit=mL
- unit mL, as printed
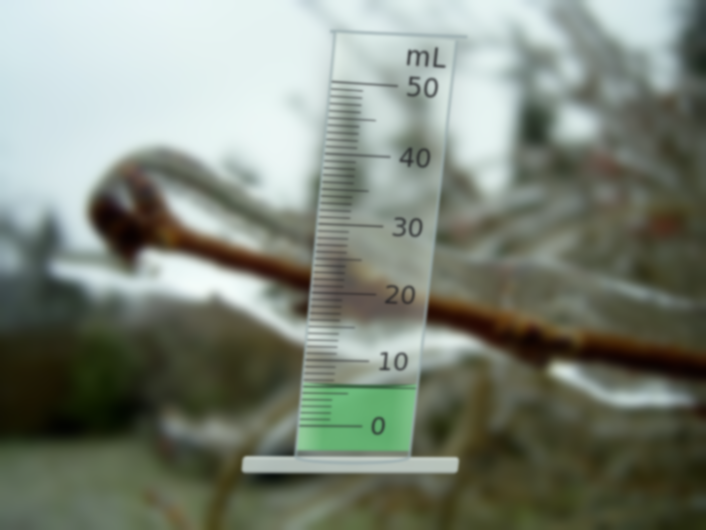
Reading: value=6 unit=mL
